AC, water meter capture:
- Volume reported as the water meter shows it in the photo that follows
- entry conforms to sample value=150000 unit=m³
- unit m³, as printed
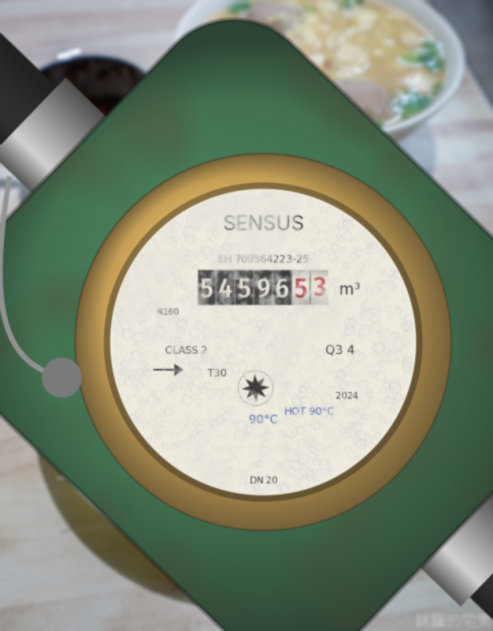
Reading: value=54596.53 unit=m³
